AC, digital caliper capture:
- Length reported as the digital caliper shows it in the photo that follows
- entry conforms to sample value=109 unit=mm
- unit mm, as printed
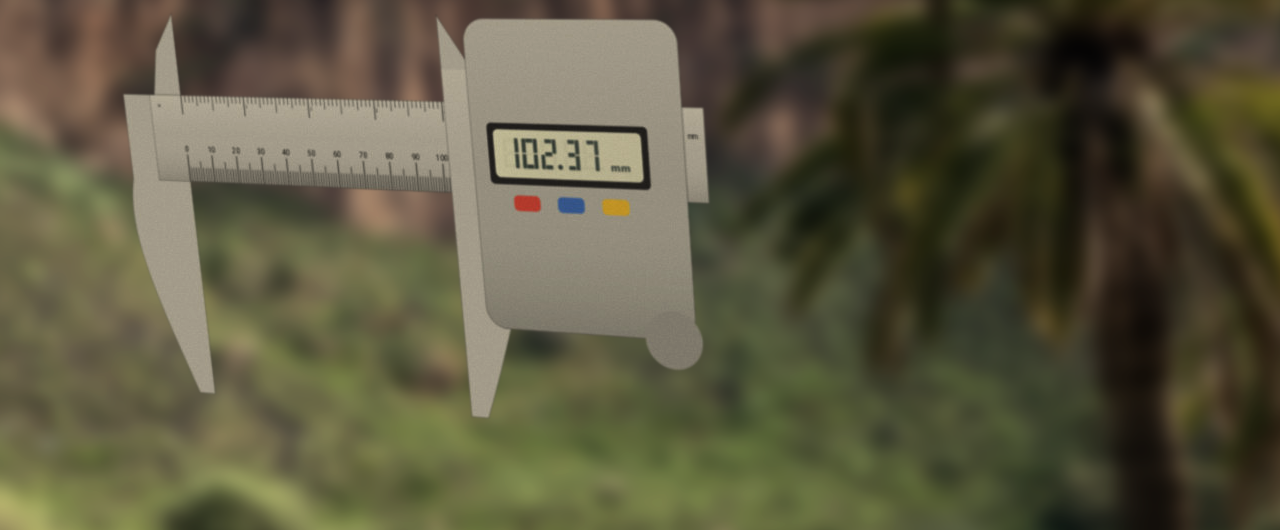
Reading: value=102.37 unit=mm
